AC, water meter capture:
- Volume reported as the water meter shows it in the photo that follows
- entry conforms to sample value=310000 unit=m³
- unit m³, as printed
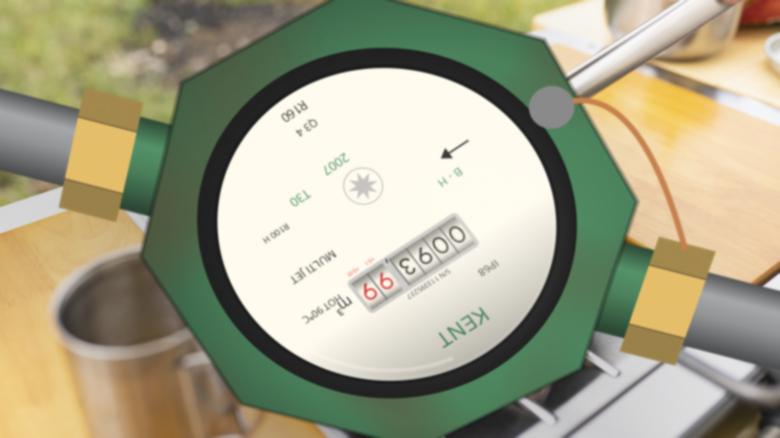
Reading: value=93.99 unit=m³
